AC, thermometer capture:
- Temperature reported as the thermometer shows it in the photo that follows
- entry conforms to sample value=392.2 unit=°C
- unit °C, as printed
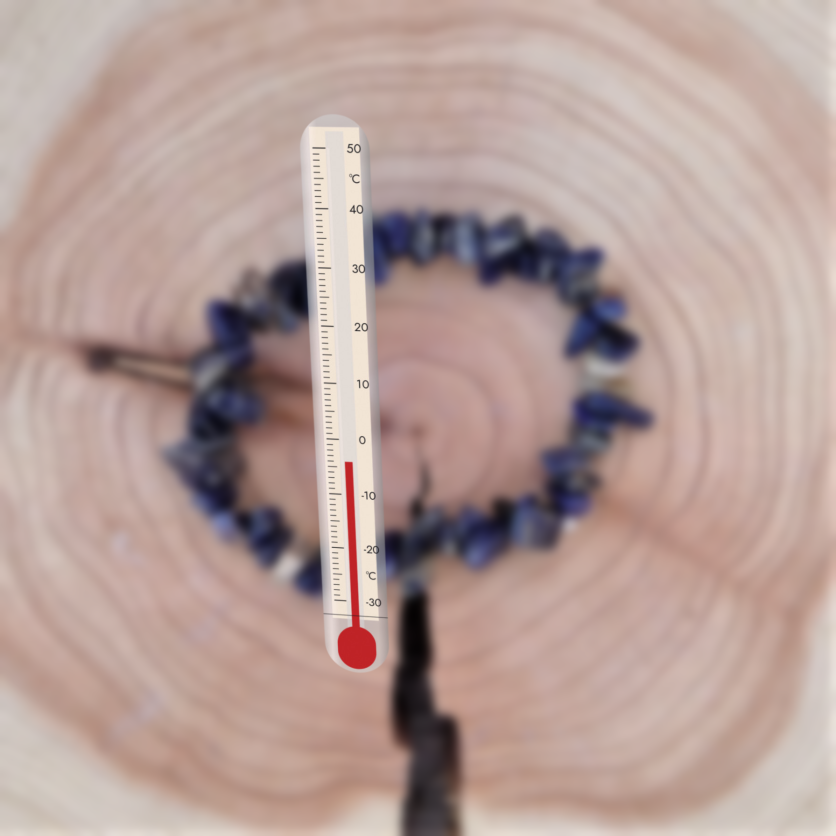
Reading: value=-4 unit=°C
